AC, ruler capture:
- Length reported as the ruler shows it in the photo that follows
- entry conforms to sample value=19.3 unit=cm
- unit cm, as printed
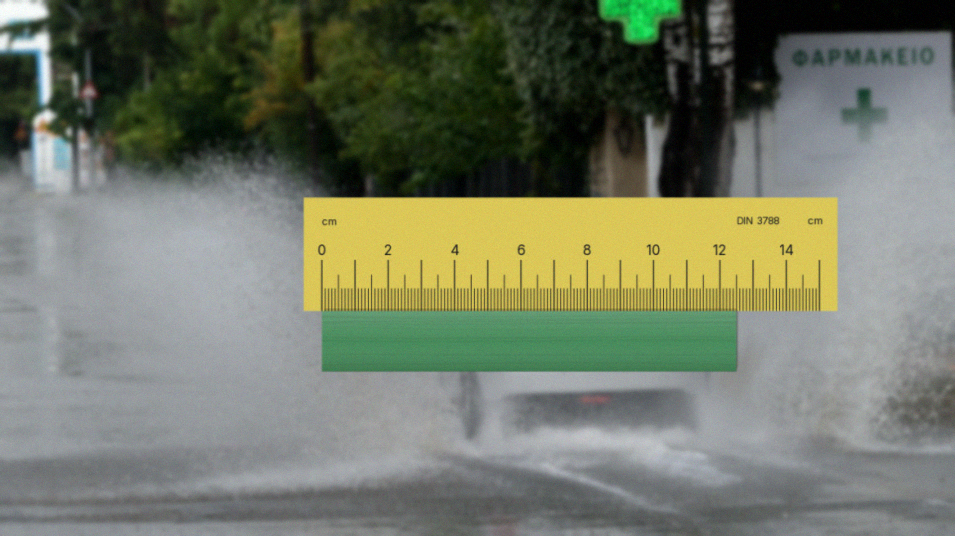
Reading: value=12.5 unit=cm
